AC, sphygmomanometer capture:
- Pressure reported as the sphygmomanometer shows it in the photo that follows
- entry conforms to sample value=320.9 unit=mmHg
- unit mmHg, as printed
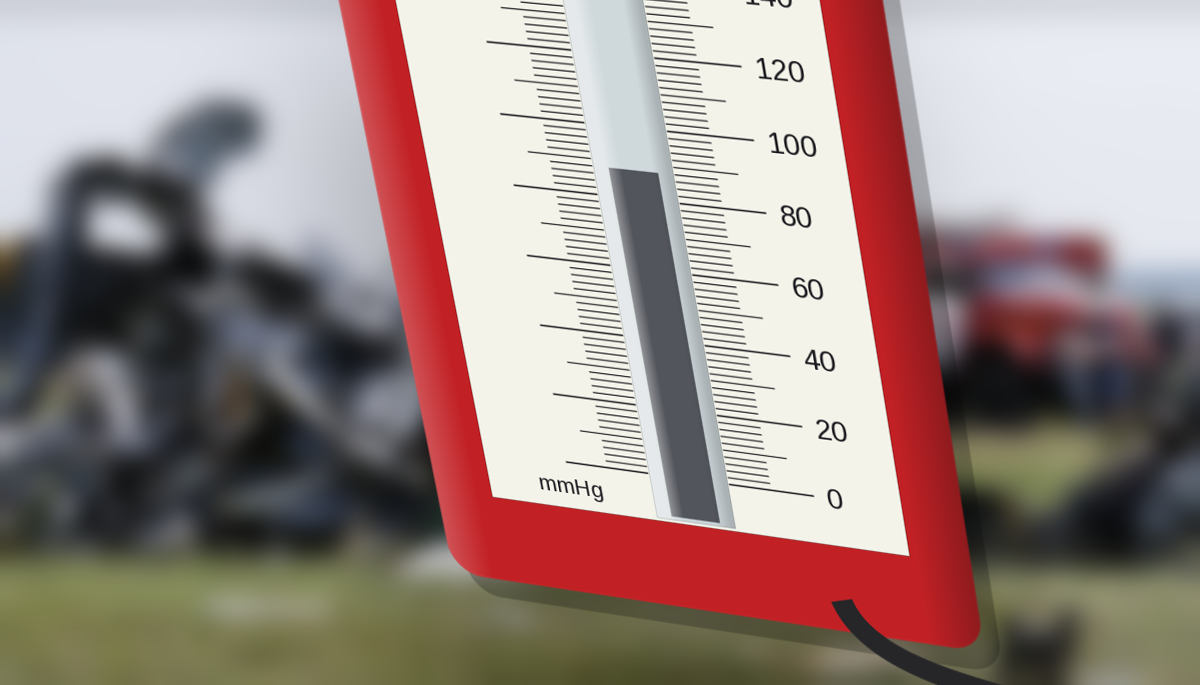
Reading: value=88 unit=mmHg
